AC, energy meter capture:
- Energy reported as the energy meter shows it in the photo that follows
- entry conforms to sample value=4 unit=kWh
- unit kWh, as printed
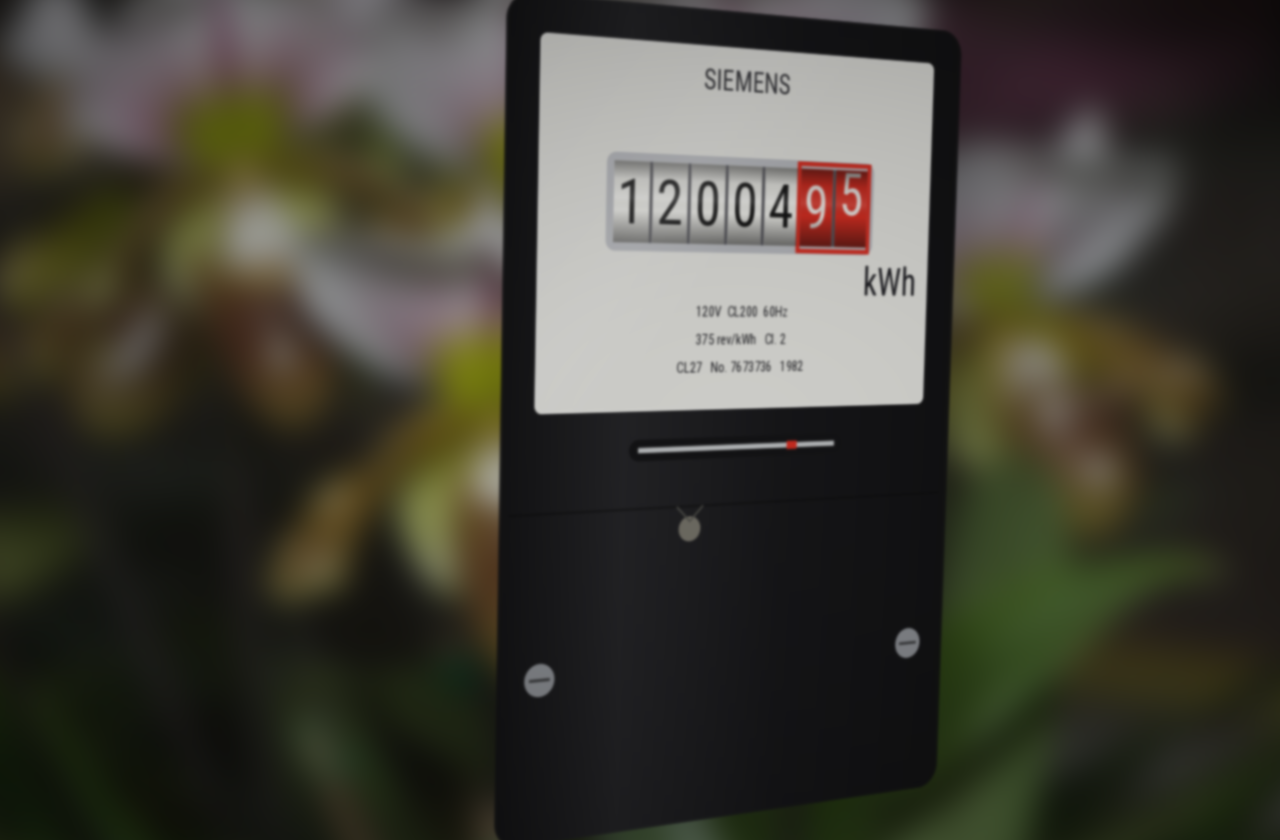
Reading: value=12004.95 unit=kWh
